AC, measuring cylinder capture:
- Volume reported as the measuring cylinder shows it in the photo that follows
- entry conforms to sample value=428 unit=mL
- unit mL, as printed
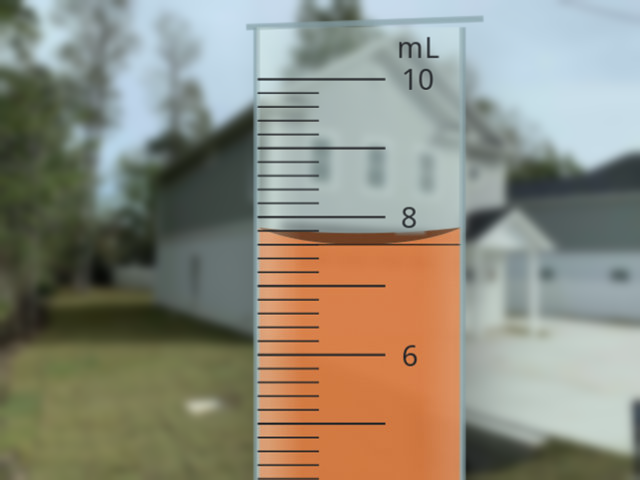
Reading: value=7.6 unit=mL
